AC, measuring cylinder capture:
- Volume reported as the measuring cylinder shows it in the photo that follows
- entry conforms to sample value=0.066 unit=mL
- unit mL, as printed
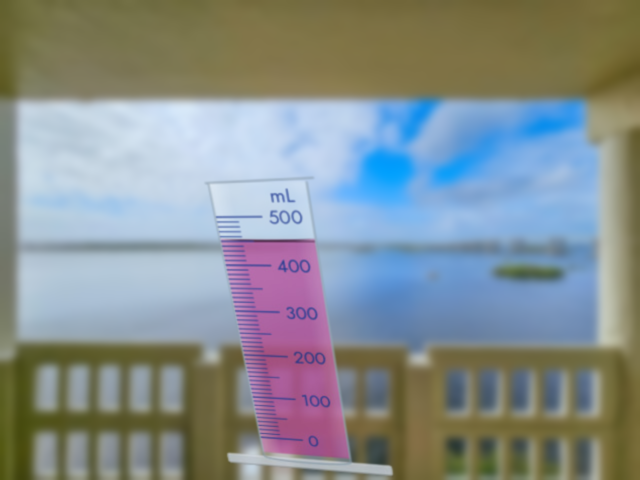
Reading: value=450 unit=mL
